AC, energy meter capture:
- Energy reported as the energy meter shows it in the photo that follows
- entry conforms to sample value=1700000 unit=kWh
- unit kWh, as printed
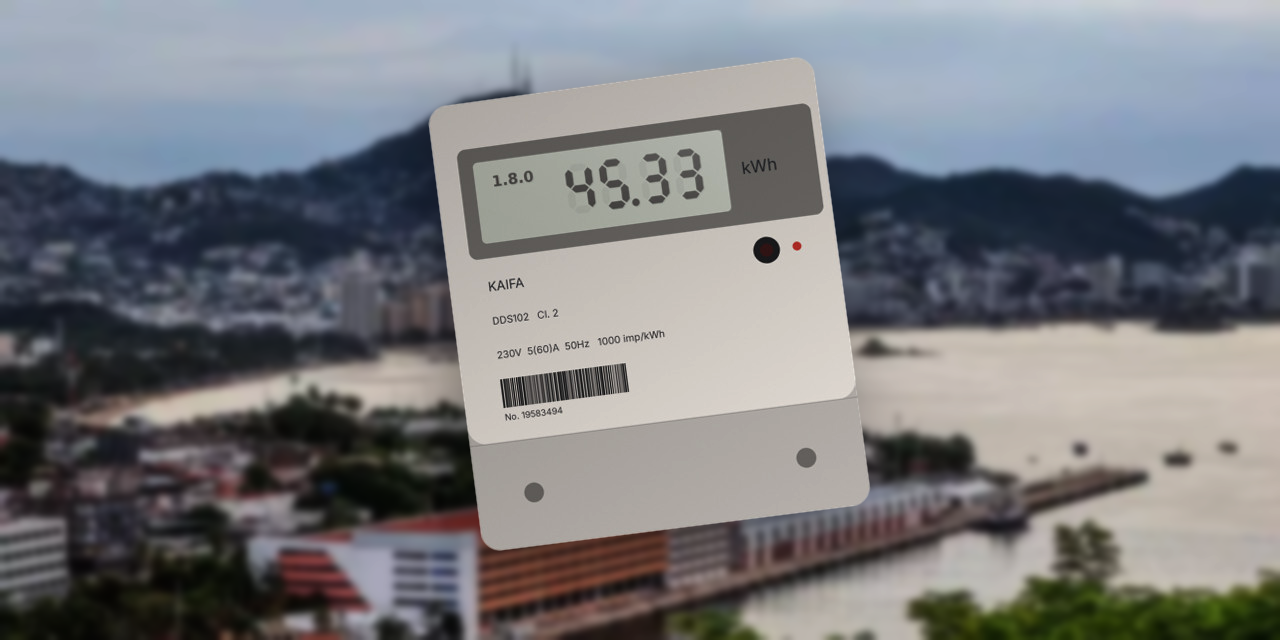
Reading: value=45.33 unit=kWh
